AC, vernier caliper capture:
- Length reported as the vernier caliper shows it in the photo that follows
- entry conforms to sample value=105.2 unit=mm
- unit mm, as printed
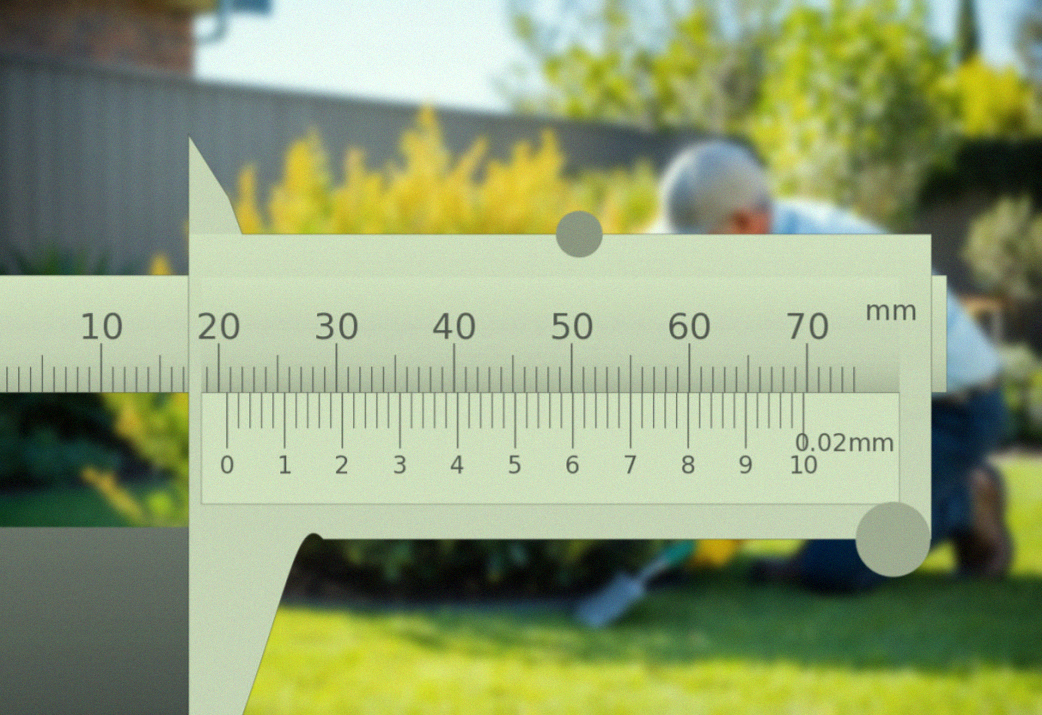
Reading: value=20.7 unit=mm
